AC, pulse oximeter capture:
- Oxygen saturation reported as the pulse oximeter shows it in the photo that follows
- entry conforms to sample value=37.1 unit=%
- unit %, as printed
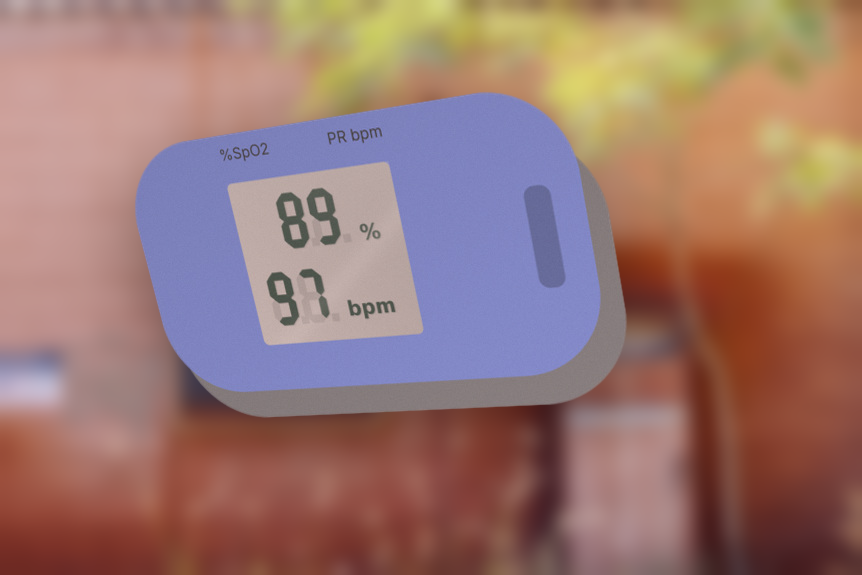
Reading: value=89 unit=%
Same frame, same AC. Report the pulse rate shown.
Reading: value=97 unit=bpm
